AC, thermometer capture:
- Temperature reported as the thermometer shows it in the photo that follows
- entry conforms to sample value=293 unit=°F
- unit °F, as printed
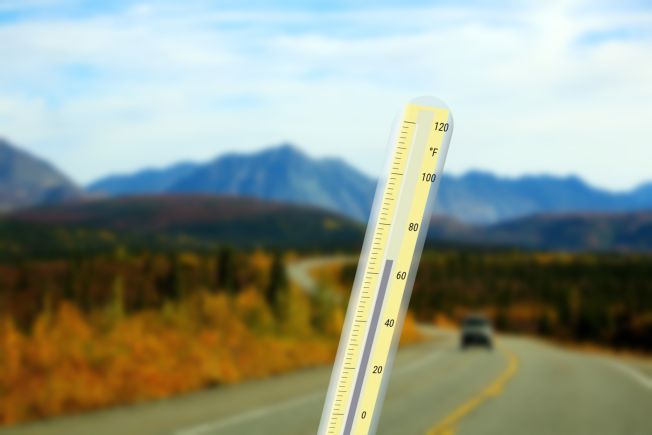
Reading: value=66 unit=°F
